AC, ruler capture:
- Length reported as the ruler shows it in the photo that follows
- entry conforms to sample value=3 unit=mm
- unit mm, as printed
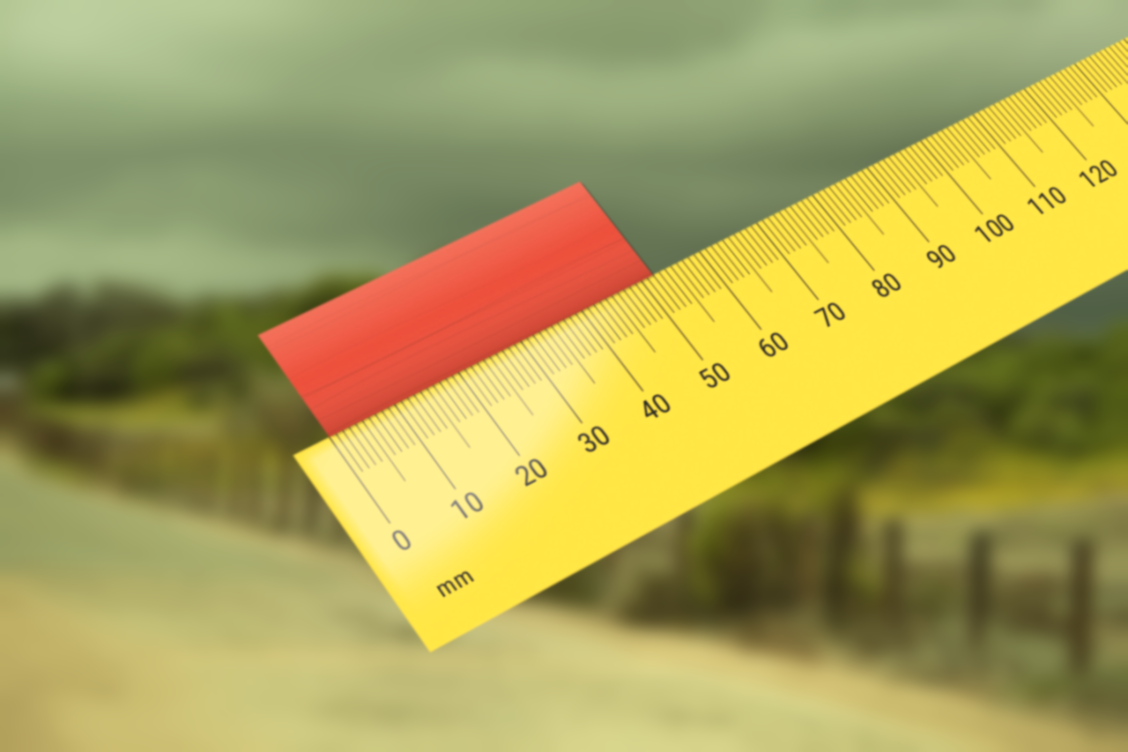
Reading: value=52 unit=mm
